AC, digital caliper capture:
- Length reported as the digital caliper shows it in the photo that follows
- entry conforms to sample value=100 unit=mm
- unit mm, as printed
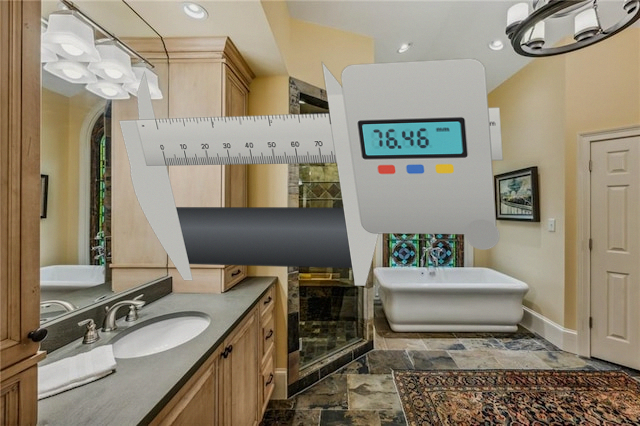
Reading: value=76.46 unit=mm
